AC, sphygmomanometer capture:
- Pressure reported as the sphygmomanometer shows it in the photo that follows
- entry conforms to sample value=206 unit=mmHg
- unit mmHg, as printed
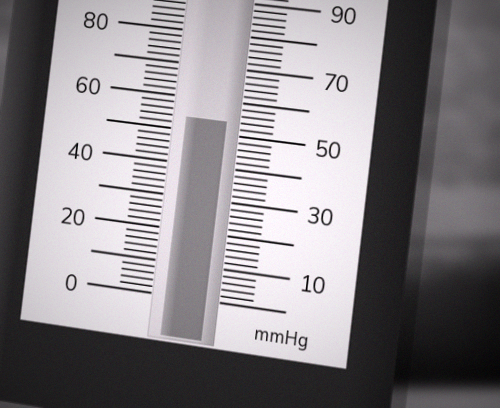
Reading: value=54 unit=mmHg
